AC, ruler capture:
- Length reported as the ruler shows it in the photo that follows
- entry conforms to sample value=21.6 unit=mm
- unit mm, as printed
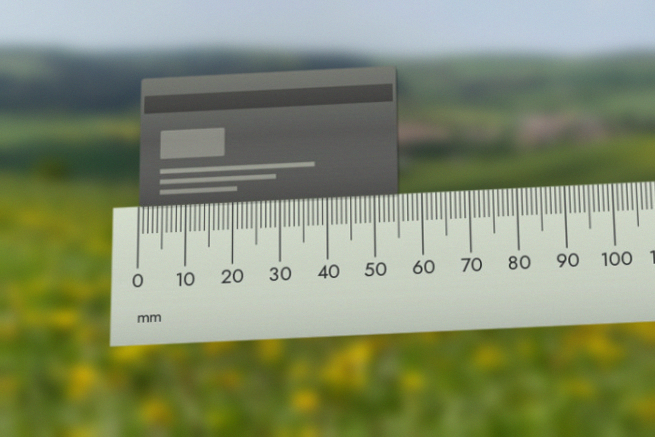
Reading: value=55 unit=mm
